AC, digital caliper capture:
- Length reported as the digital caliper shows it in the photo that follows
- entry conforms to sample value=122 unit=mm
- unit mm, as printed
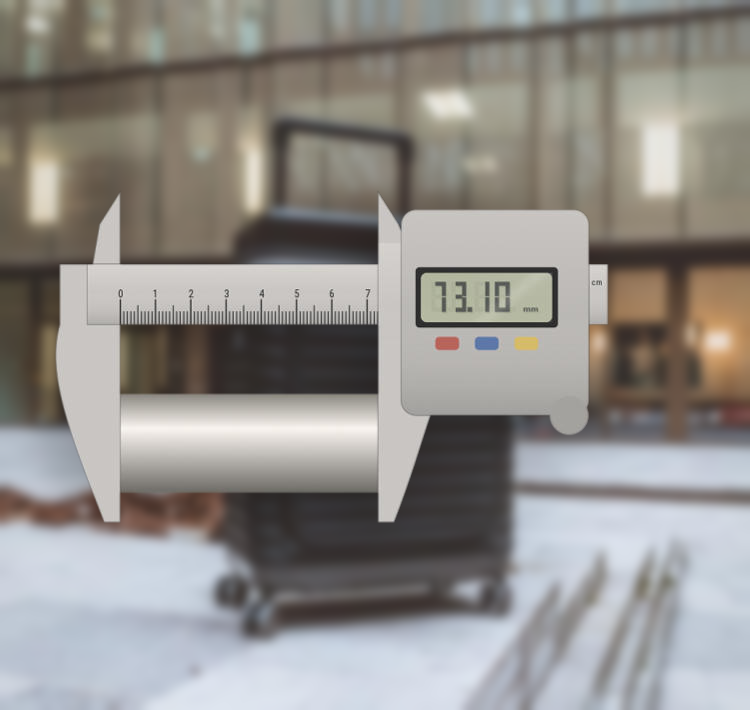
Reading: value=73.10 unit=mm
